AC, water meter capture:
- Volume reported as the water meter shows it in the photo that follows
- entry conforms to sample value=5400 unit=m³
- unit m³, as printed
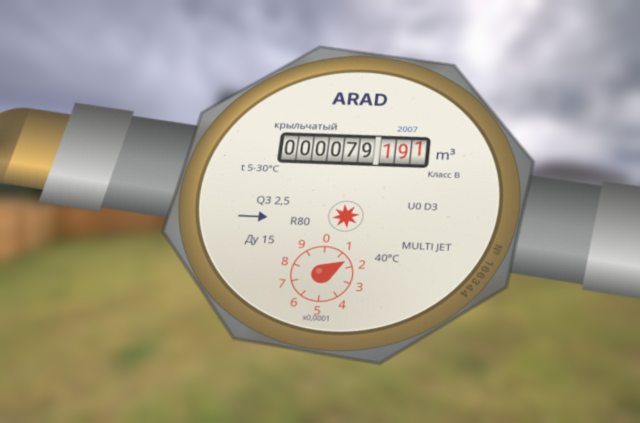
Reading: value=79.1911 unit=m³
